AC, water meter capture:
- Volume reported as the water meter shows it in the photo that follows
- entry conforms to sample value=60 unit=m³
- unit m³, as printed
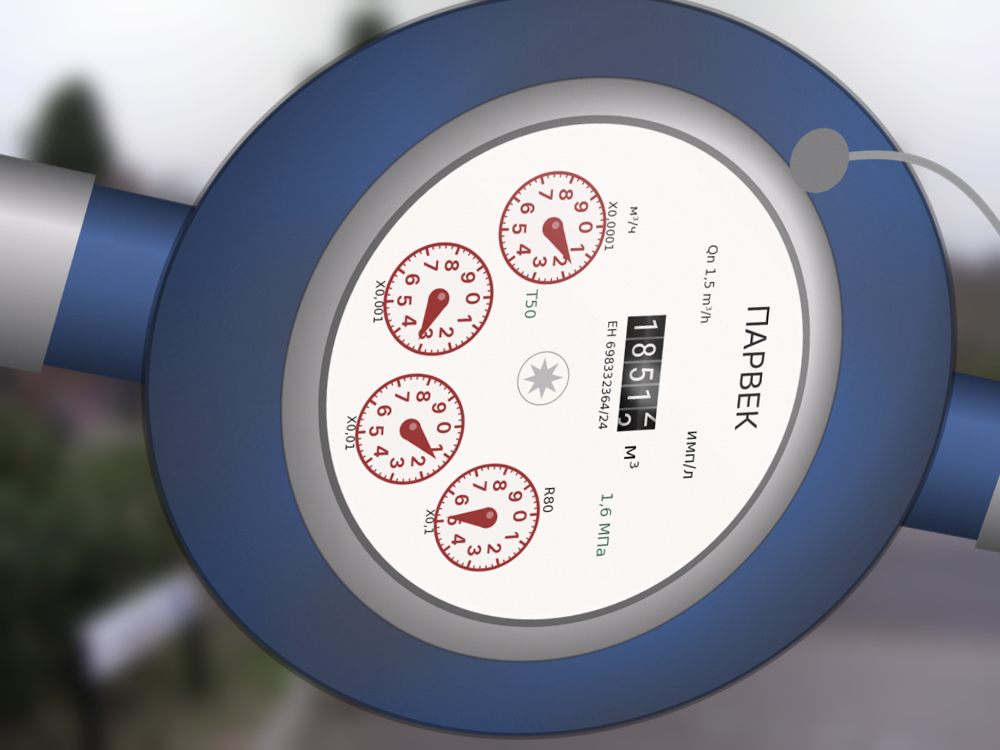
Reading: value=18512.5131 unit=m³
